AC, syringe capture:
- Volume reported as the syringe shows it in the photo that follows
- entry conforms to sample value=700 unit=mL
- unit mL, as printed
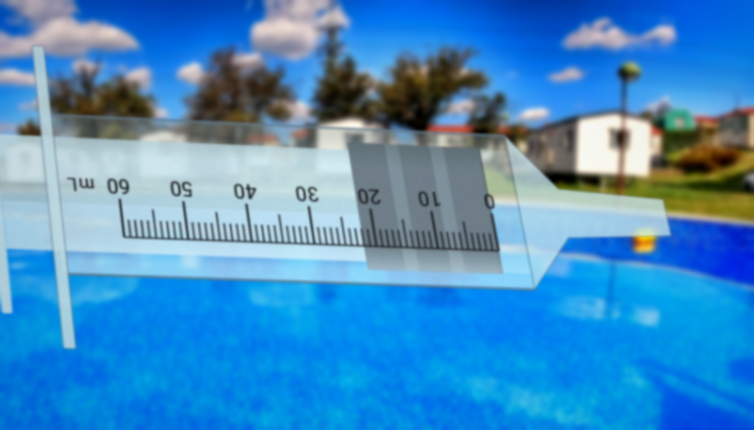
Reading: value=0 unit=mL
